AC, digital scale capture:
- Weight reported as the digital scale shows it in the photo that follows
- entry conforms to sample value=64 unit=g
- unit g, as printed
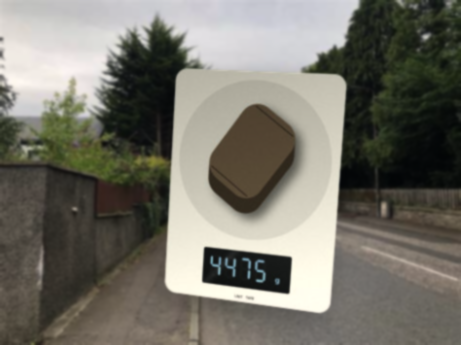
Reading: value=4475 unit=g
